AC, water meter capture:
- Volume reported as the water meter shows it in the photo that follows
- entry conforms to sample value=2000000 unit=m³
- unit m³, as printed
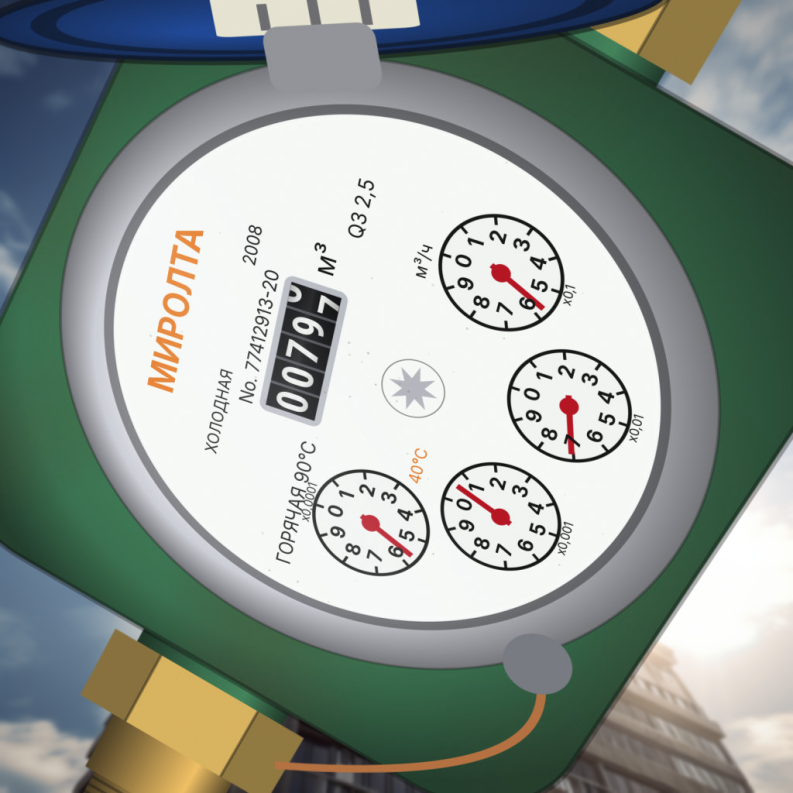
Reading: value=796.5705 unit=m³
